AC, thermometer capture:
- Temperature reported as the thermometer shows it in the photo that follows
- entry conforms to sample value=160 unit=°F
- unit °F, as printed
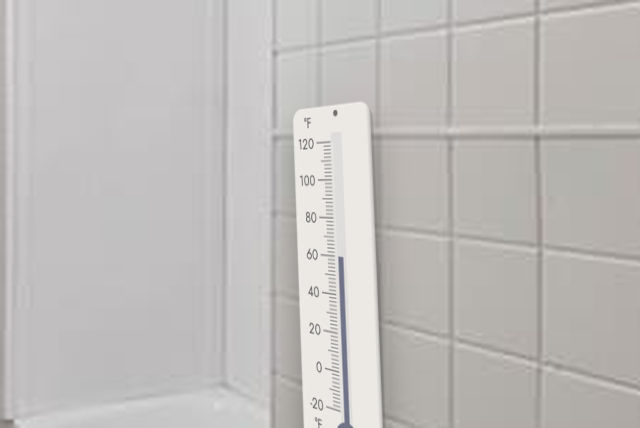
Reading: value=60 unit=°F
